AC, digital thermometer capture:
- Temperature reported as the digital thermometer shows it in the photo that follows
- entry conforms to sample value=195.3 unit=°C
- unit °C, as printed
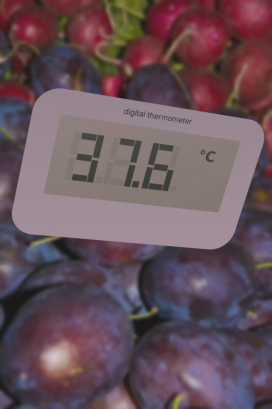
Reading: value=37.6 unit=°C
